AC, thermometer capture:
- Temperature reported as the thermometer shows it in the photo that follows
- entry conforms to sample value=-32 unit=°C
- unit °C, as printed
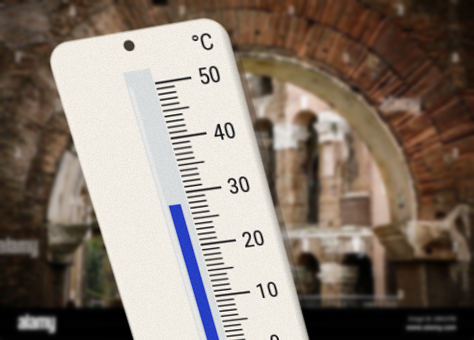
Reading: value=28 unit=°C
